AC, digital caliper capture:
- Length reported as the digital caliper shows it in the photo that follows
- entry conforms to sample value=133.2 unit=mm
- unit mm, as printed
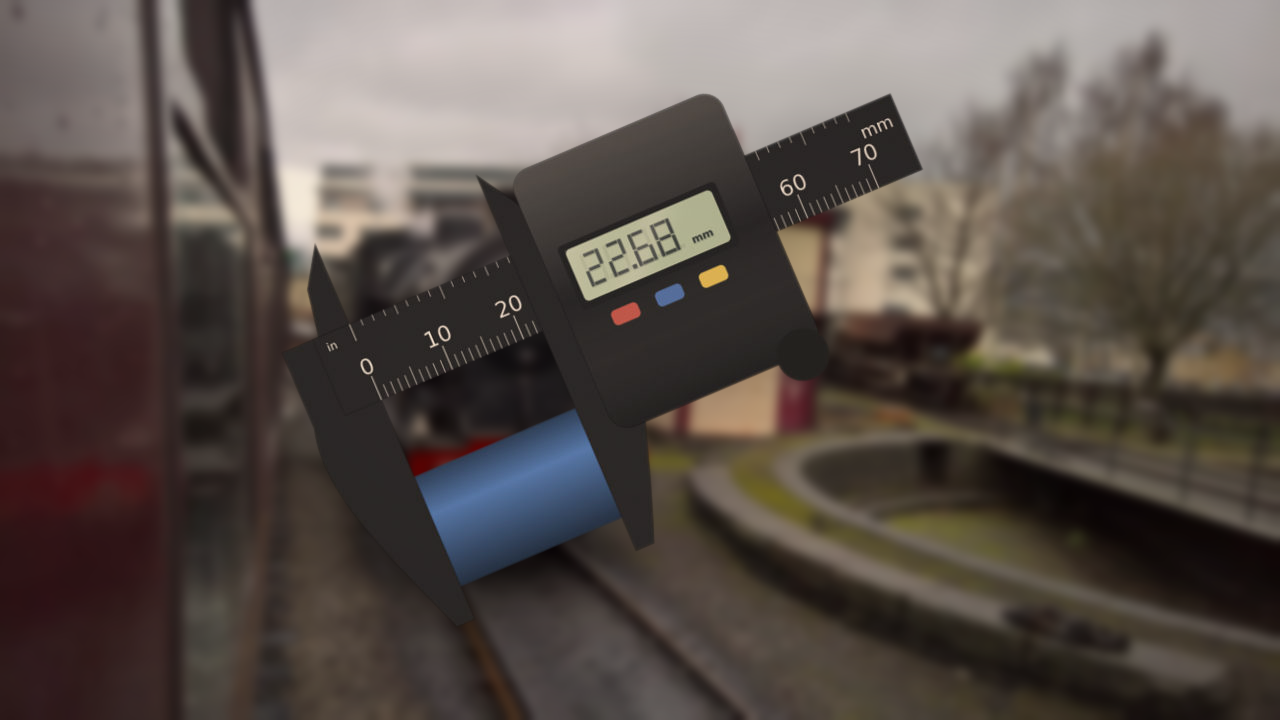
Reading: value=22.68 unit=mm
